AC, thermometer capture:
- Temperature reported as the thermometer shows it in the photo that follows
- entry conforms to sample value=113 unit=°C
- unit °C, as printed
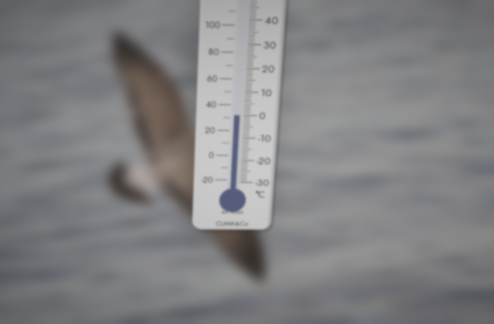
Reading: value=0 unit=°C
